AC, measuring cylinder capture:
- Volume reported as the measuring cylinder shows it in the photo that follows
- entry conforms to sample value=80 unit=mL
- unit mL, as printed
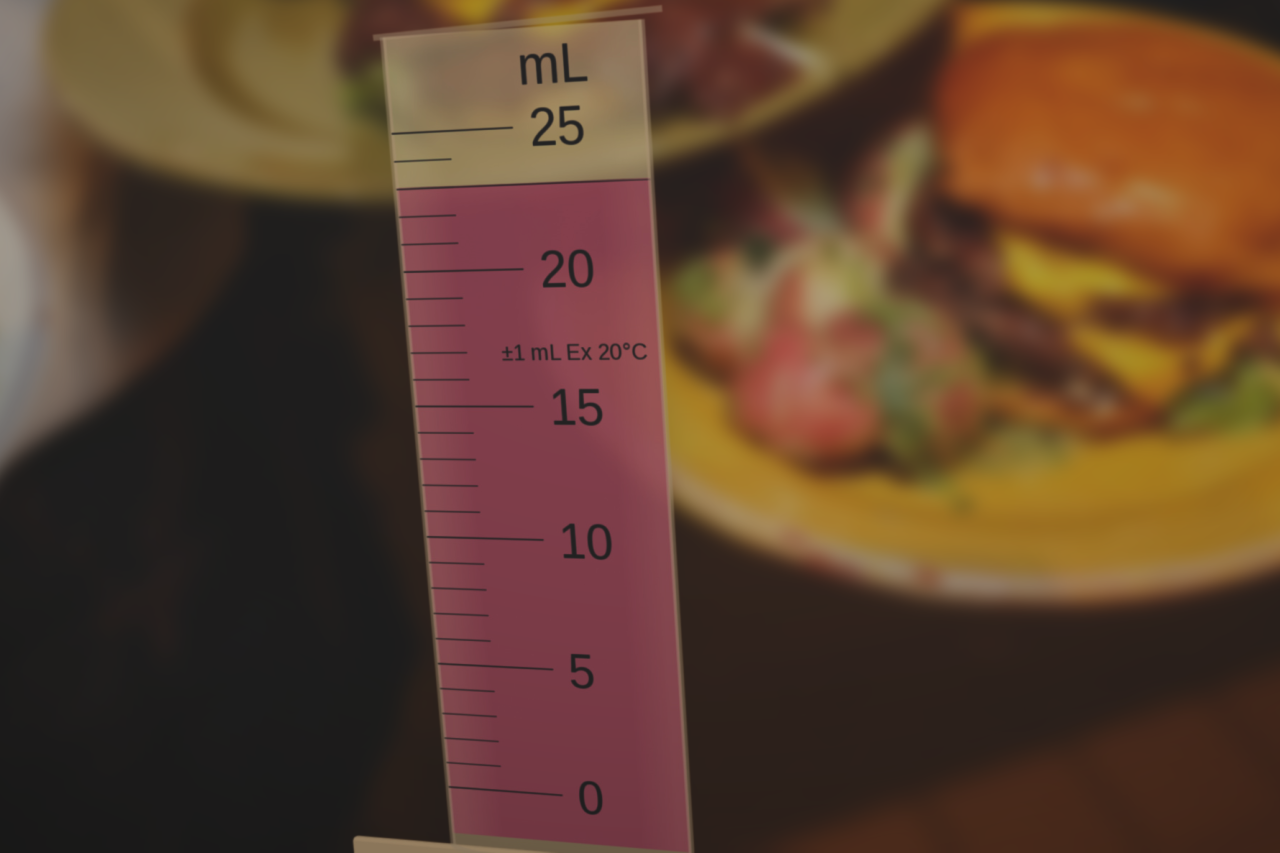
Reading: value=23 unit=mL
